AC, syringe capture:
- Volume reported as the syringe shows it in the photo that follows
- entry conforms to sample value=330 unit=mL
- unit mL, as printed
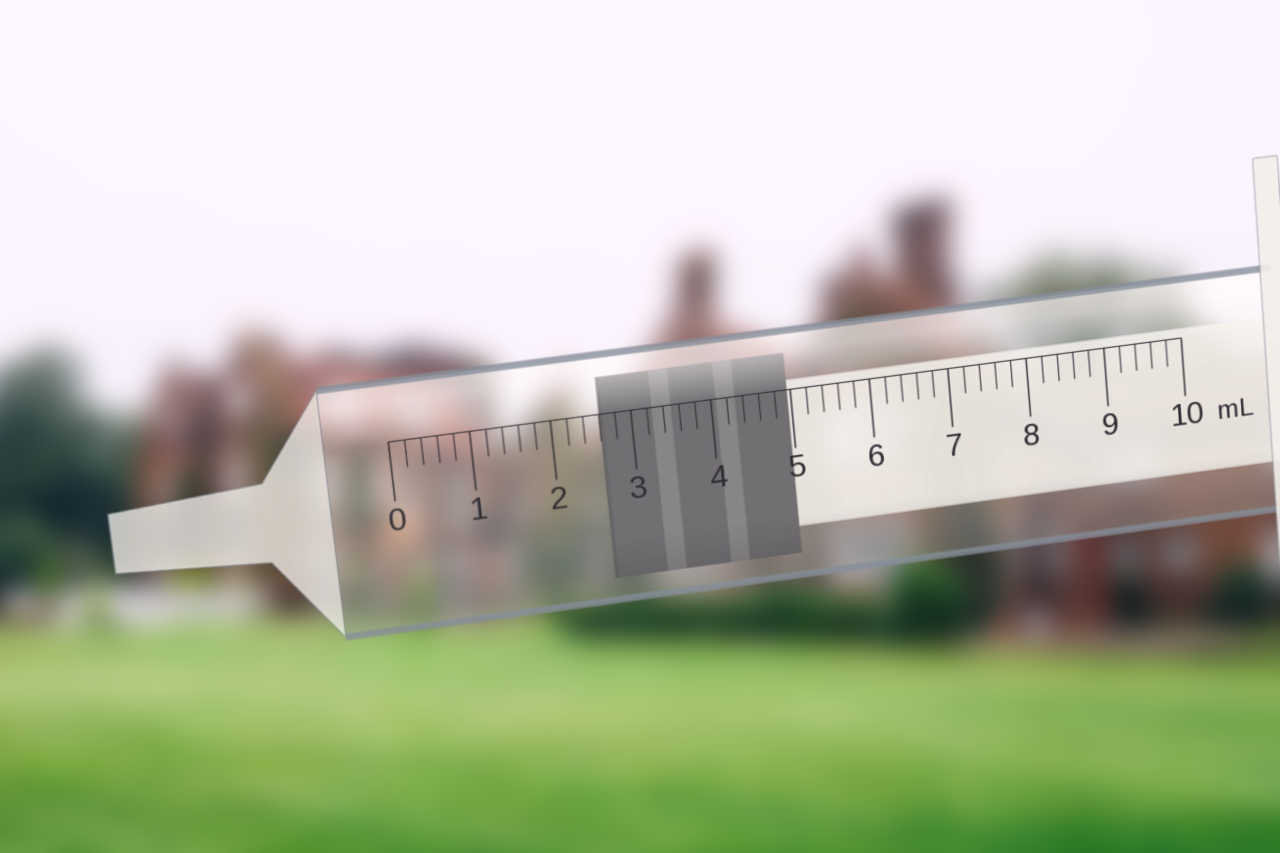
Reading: value=2.6 unit=mL
